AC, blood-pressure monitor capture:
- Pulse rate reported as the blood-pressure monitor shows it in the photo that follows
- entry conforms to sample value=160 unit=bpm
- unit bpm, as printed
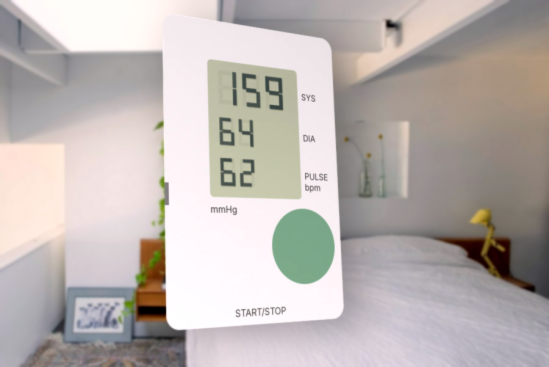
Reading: value=62 unit=bpm
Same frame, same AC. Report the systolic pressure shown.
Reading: value=159 unit=mmHg
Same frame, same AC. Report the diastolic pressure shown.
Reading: value=64 unit=mmHg
